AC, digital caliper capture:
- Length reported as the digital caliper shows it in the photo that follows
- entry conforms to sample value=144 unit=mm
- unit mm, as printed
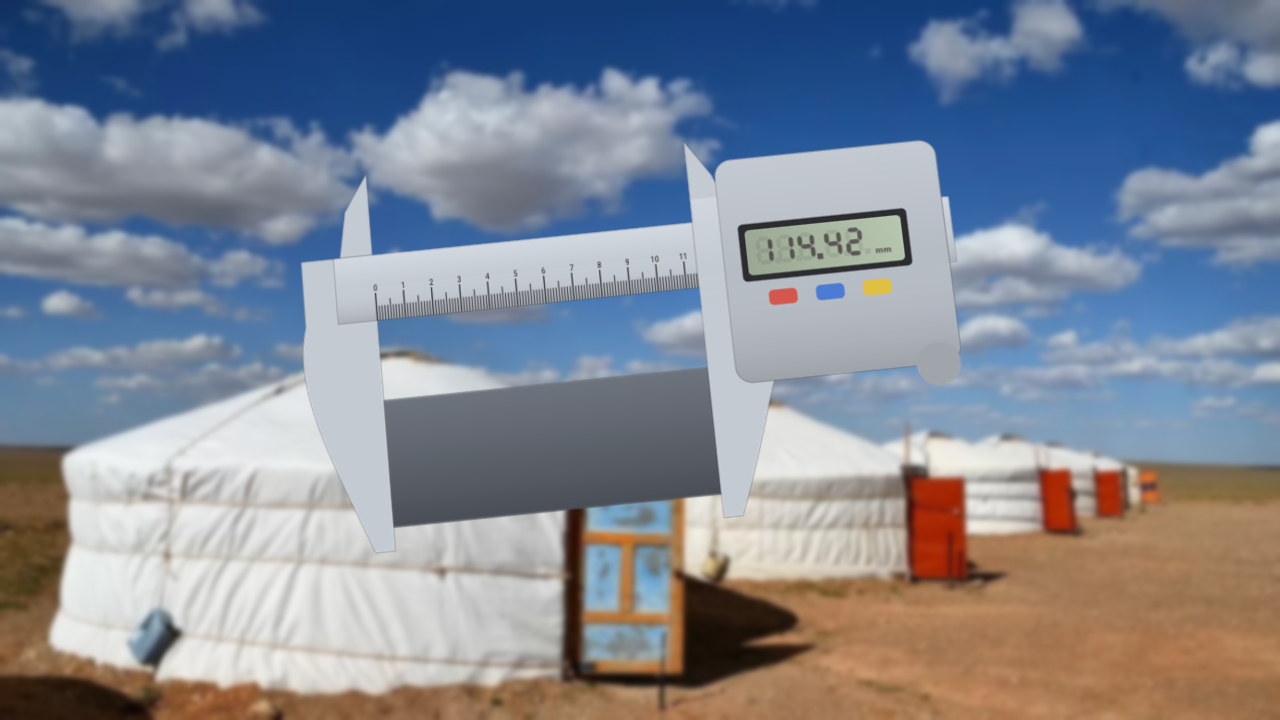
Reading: value=114.42 unit=mm
